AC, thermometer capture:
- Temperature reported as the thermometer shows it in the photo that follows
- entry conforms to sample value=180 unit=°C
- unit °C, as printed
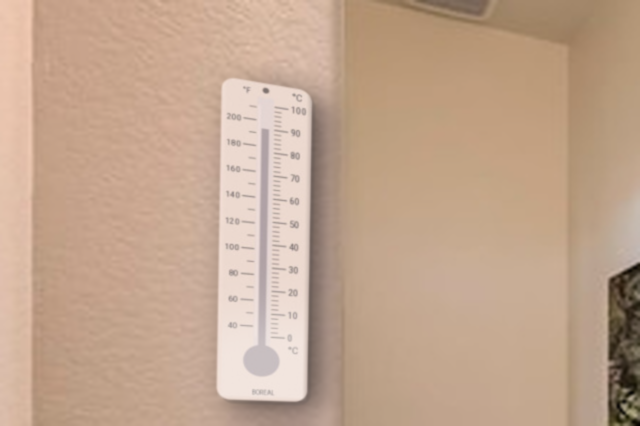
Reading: value=90 unit=°C
